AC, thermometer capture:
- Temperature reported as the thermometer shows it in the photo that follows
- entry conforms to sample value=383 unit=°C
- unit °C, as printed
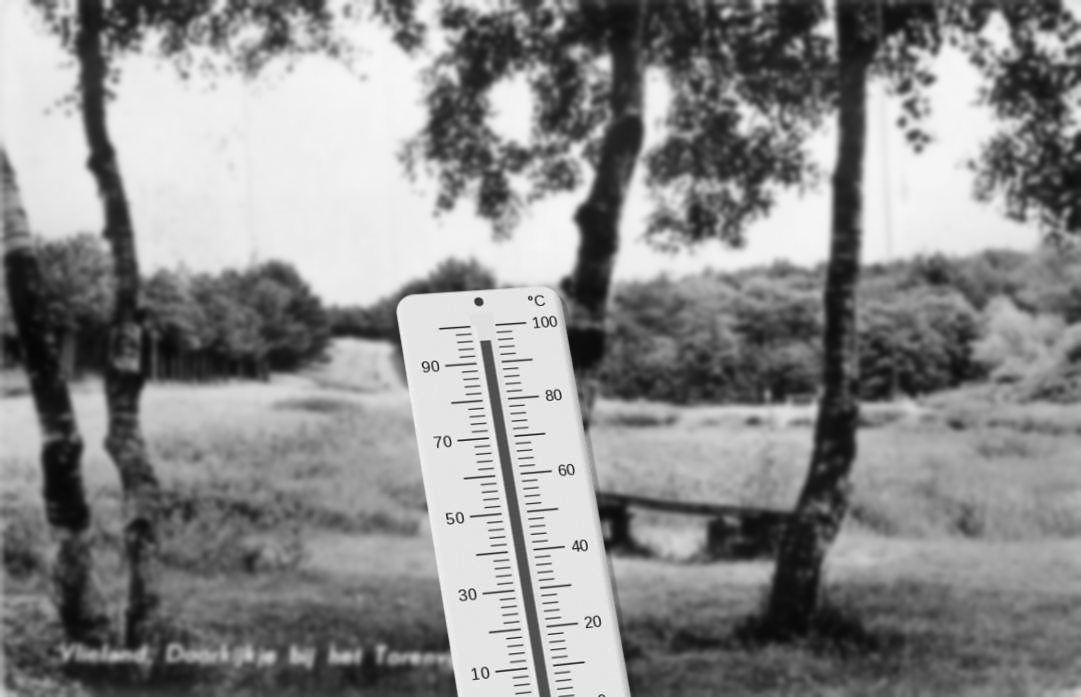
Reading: value=96 unit=°C
